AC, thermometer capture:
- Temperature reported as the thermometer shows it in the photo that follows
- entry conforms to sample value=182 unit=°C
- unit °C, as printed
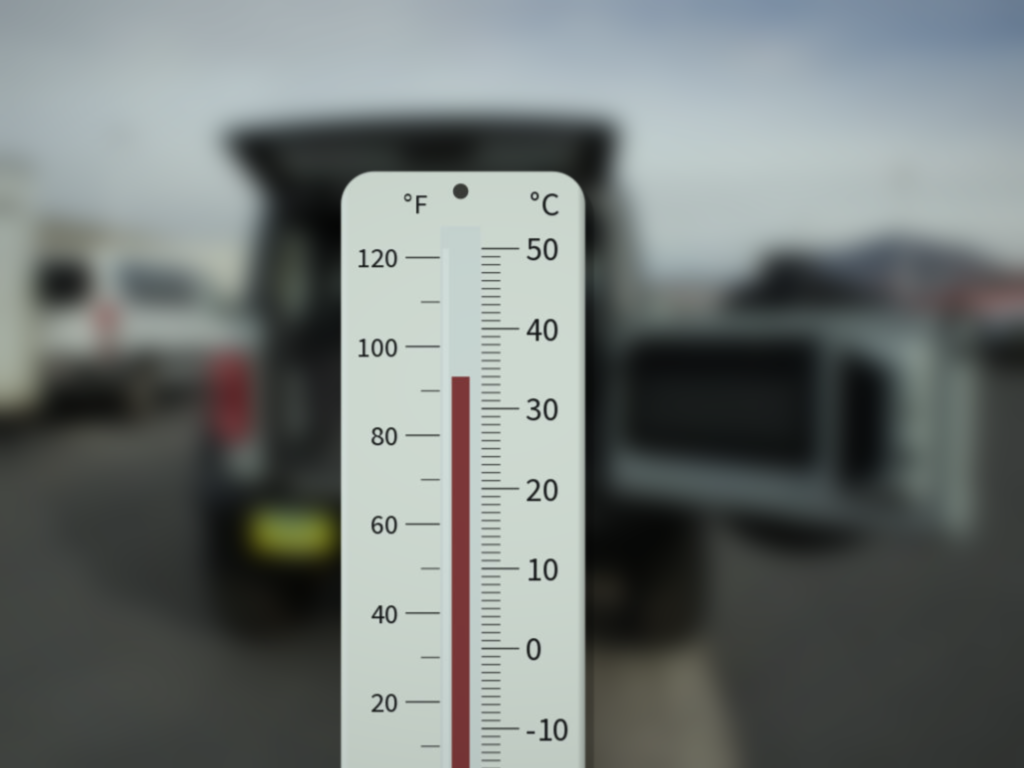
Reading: value=34 unit=°C
